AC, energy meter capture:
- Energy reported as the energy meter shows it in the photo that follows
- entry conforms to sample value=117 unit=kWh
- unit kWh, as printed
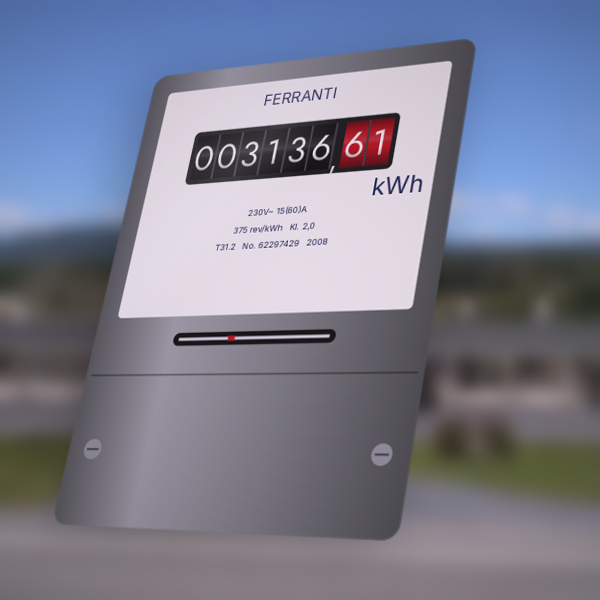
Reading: value=3136.61 unit=kWh
